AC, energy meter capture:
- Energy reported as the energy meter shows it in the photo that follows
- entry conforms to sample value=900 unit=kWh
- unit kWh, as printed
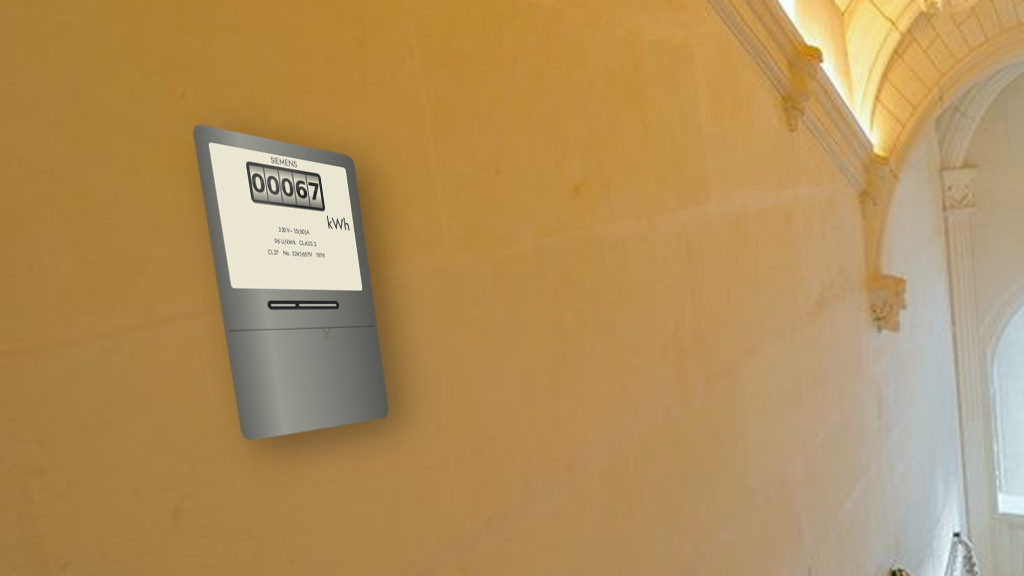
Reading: value=67 unit=kWh
